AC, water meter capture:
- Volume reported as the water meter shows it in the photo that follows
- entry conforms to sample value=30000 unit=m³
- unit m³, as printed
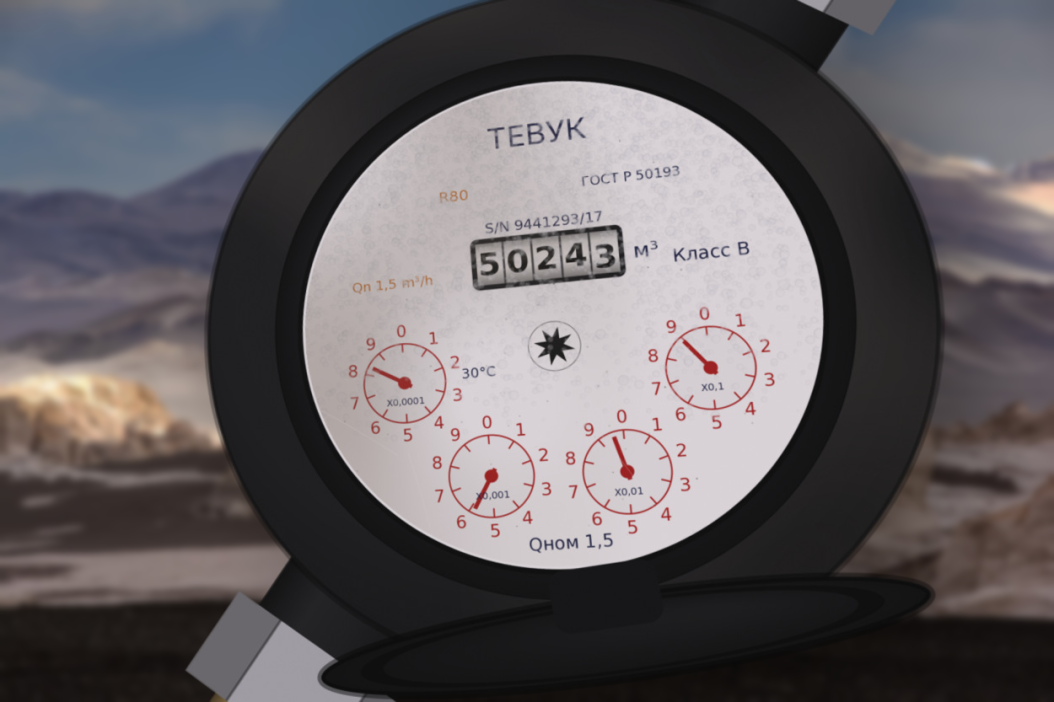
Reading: value=50242.8958 unit=m³
